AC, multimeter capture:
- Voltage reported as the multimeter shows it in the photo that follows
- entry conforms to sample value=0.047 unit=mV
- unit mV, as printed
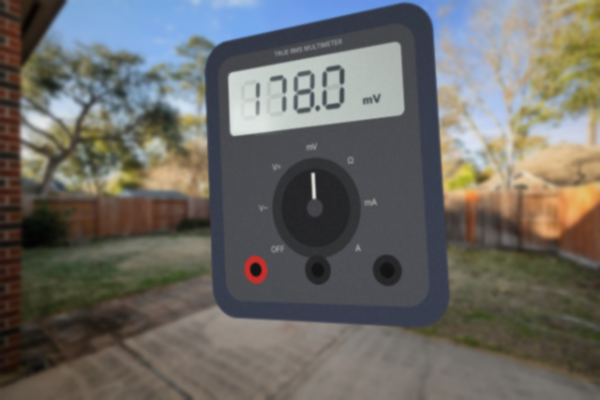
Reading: value=178.0 unit=mV
